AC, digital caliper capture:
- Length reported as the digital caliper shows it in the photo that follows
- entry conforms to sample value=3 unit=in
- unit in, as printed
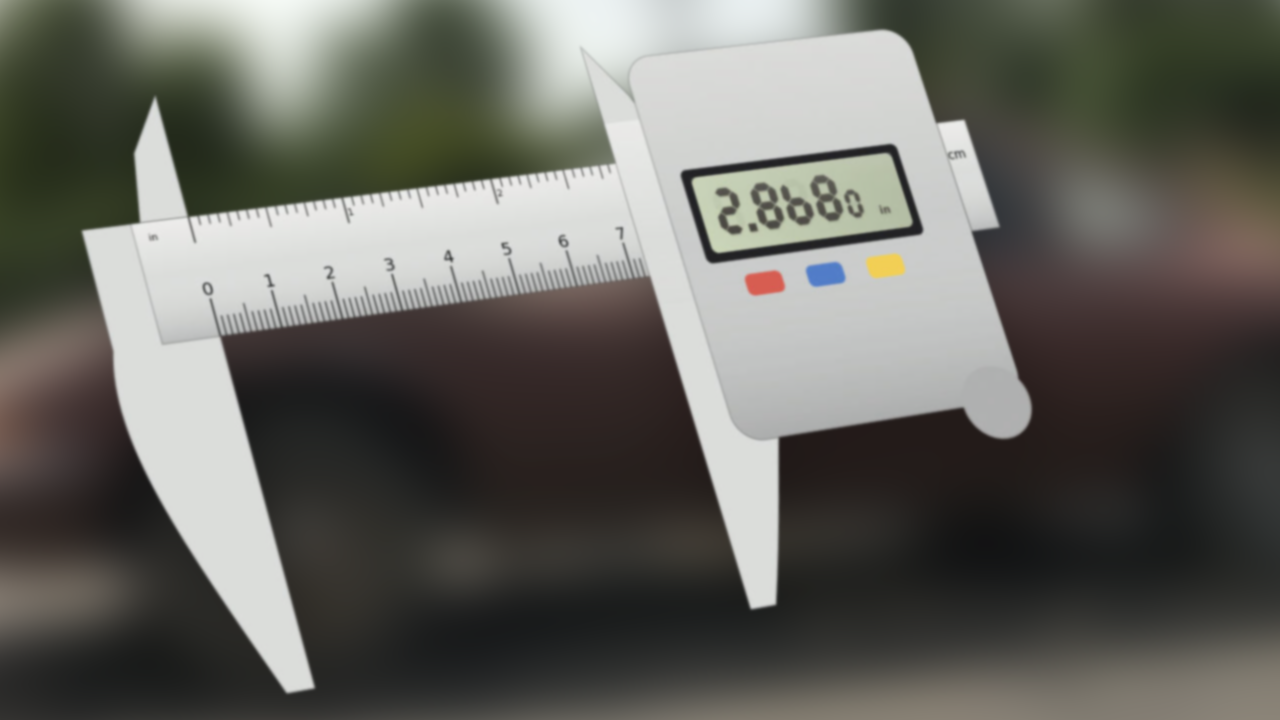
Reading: value=2.8680 unit=in
